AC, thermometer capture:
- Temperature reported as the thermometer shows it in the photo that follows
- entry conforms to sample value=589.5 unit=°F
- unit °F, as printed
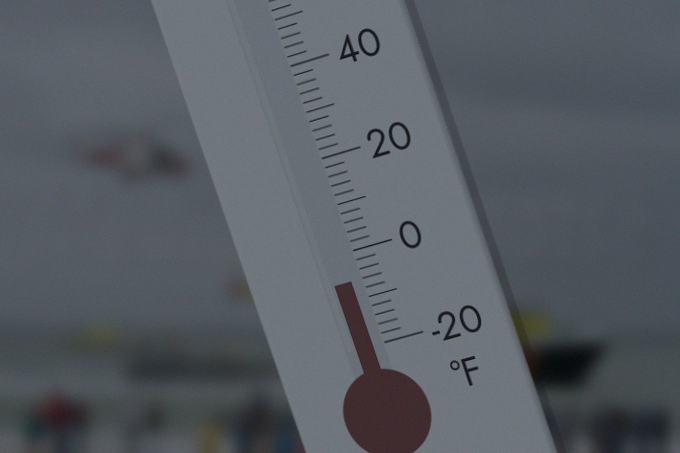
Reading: value=-6 unit=°F
